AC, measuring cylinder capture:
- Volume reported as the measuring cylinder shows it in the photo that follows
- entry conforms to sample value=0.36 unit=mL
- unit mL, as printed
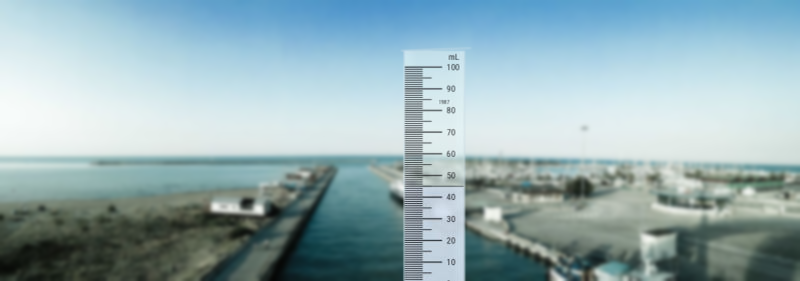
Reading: value=45 unit=mL
